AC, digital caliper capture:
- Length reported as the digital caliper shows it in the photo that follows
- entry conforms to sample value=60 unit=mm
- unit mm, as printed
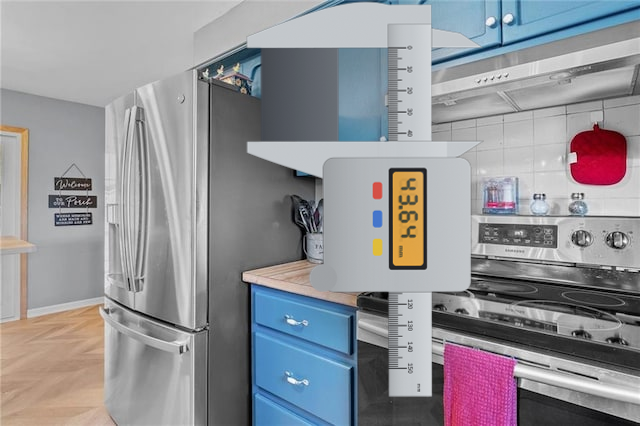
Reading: value=43.64 unit=mm
